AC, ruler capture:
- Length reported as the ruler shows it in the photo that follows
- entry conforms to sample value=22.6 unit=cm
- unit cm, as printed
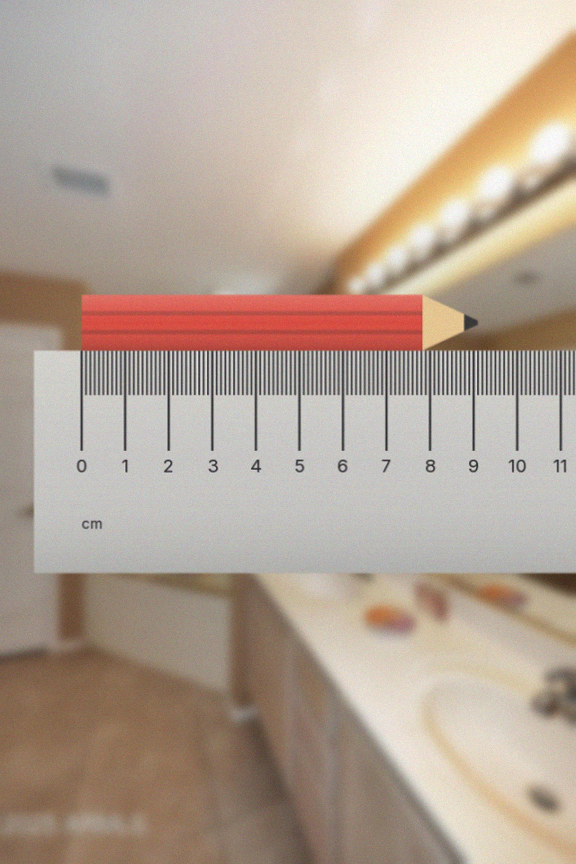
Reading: value=9.1 unit=cm
